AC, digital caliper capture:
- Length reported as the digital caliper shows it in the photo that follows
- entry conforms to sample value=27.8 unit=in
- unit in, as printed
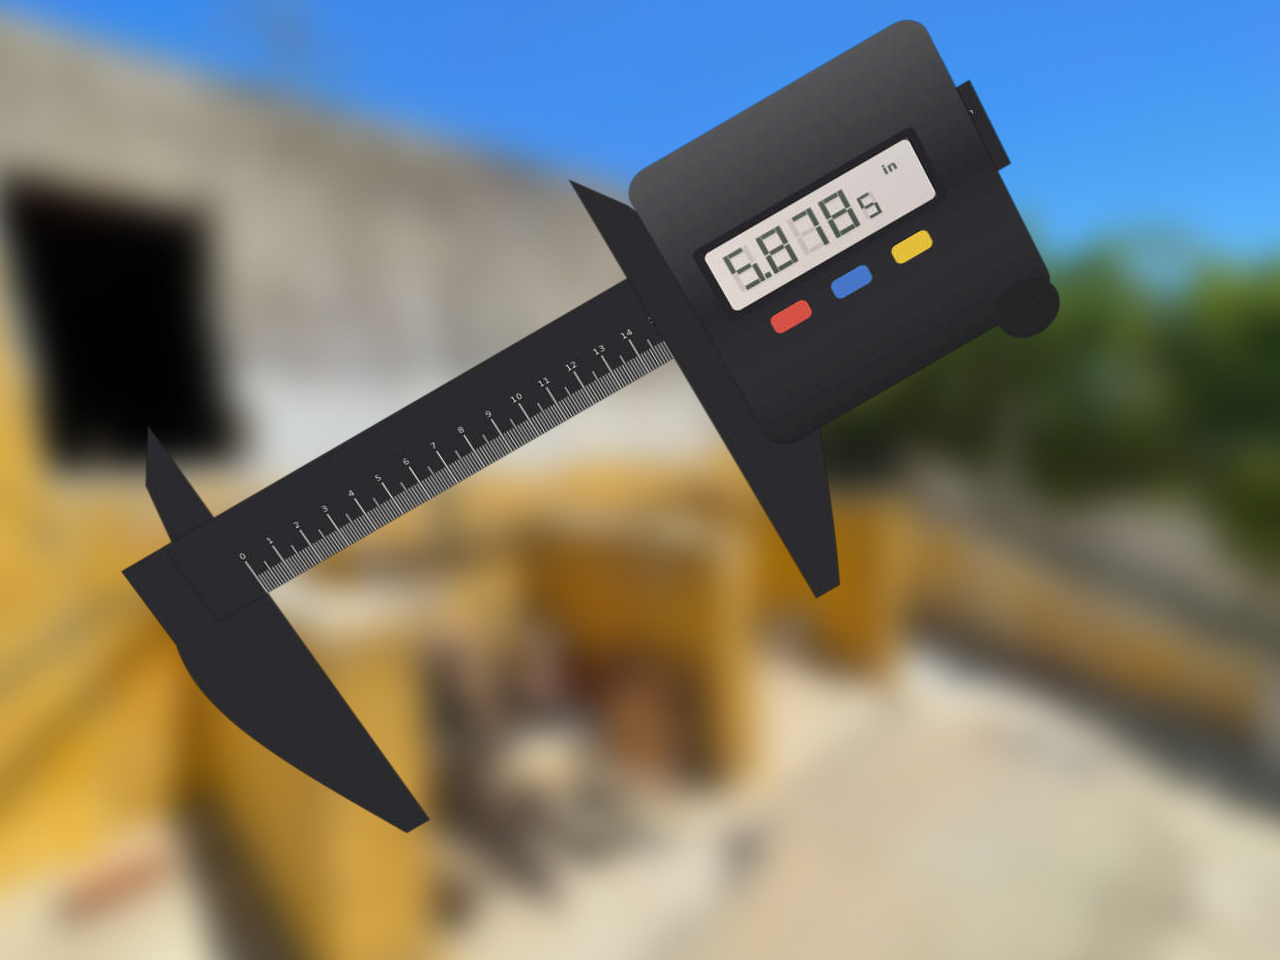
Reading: value=5.8785 unit=in
